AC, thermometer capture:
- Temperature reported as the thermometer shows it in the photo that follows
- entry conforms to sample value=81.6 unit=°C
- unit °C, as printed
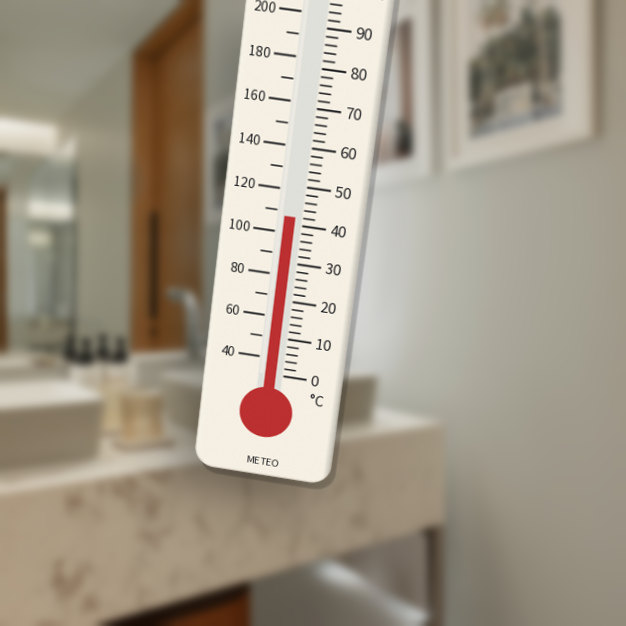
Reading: value=42 unit=°C
